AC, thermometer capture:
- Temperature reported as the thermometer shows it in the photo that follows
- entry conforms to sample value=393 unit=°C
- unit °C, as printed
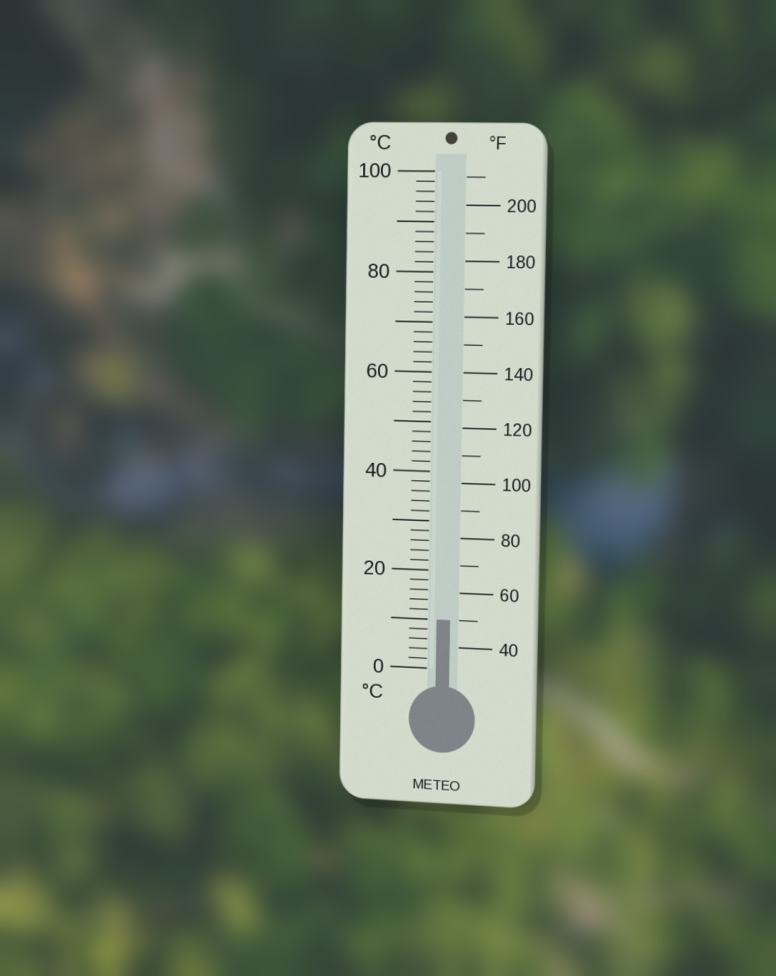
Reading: value=10 unit=°C
